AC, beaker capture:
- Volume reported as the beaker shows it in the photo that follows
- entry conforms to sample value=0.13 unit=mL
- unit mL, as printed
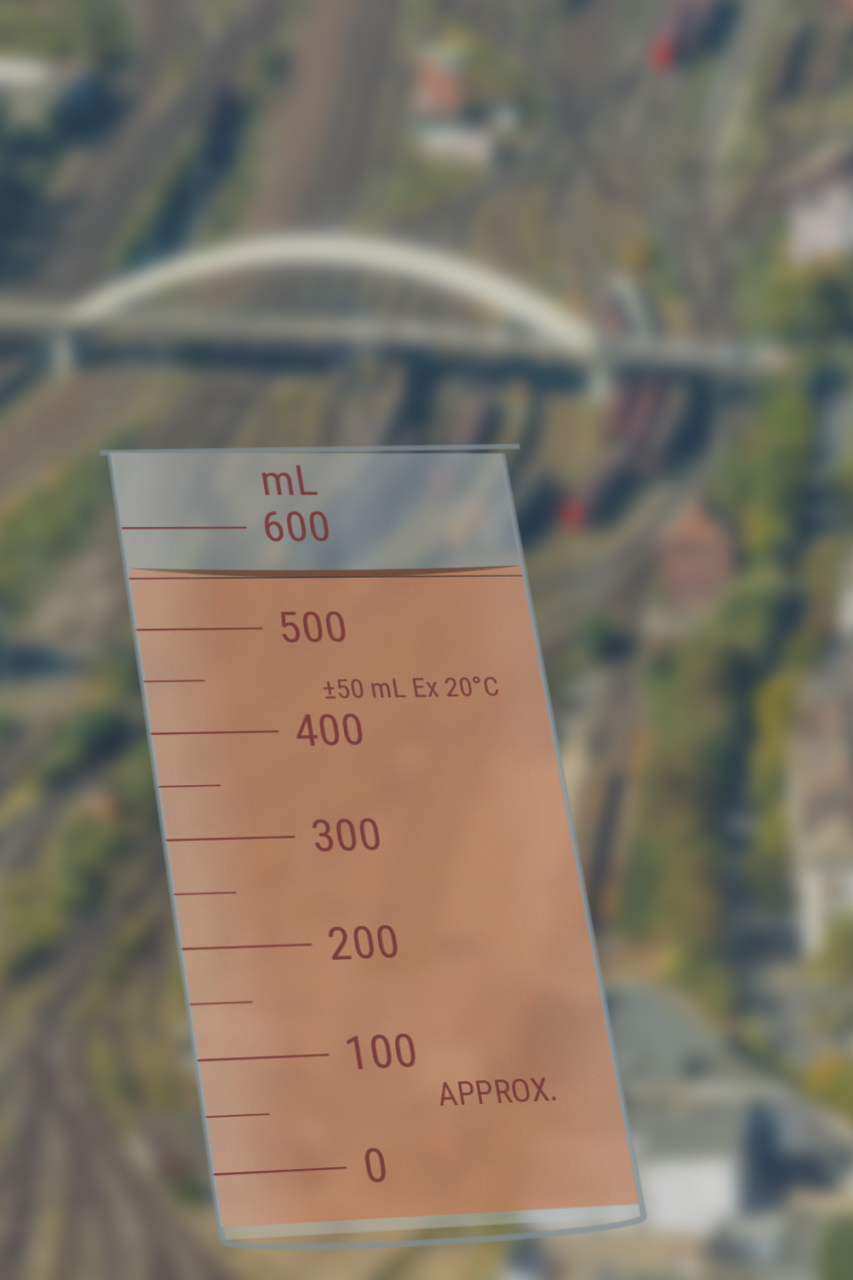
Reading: value=550 unit=mL
